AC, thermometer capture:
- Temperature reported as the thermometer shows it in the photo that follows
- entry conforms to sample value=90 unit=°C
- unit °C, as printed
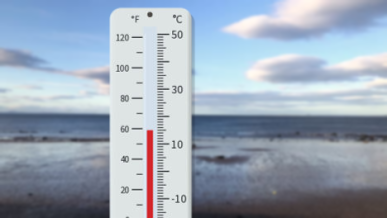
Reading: value=15 unit=°C
